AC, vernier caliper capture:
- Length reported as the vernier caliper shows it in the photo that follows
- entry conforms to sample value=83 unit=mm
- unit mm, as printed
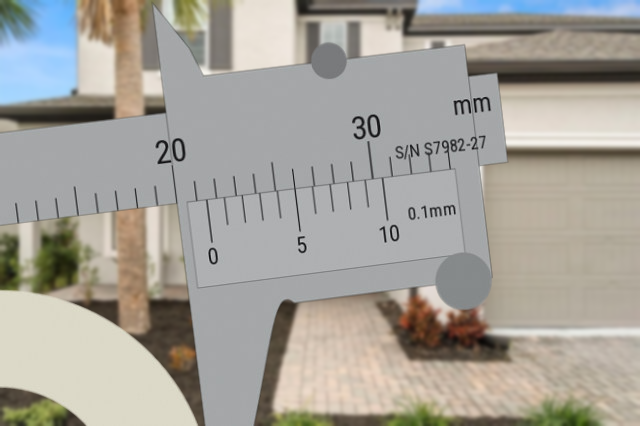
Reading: value=21.5 unit=mm
